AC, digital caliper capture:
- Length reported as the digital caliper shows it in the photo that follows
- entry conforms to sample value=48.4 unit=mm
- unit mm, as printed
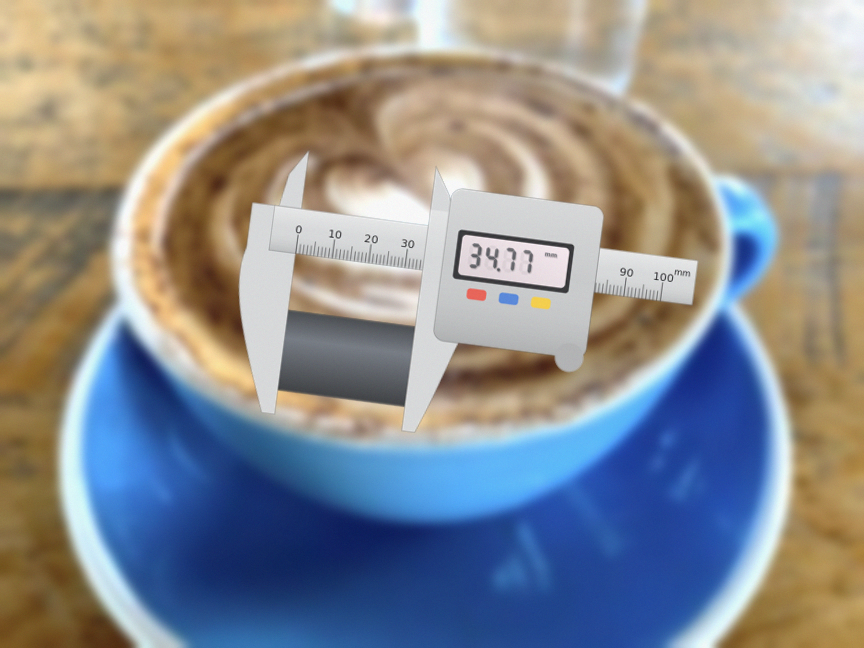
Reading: value=34.77 unit=mm
